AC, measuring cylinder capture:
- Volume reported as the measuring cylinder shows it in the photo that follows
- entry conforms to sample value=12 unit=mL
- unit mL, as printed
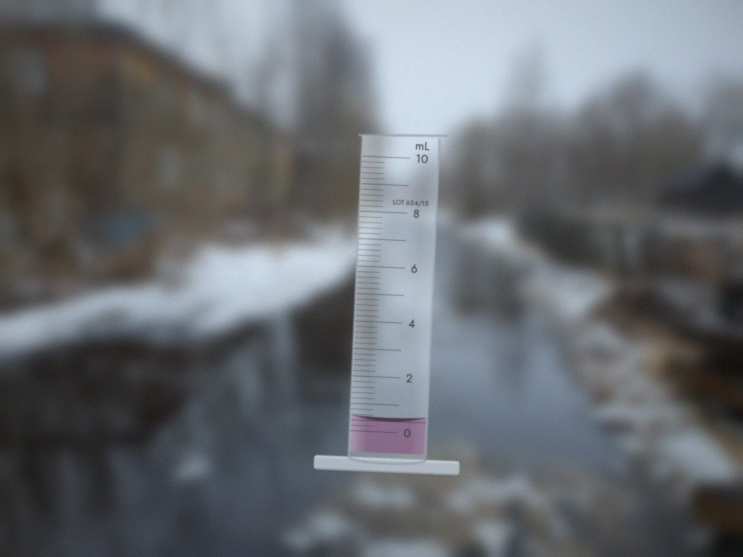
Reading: value=0.4 unit=mL
